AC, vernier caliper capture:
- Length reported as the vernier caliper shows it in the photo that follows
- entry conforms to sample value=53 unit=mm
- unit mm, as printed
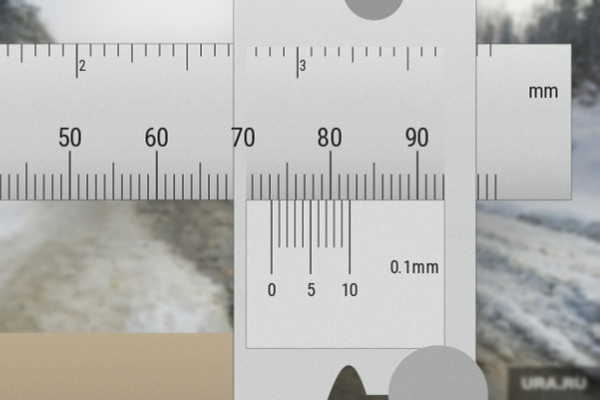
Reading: value=73.2 unit=mm
